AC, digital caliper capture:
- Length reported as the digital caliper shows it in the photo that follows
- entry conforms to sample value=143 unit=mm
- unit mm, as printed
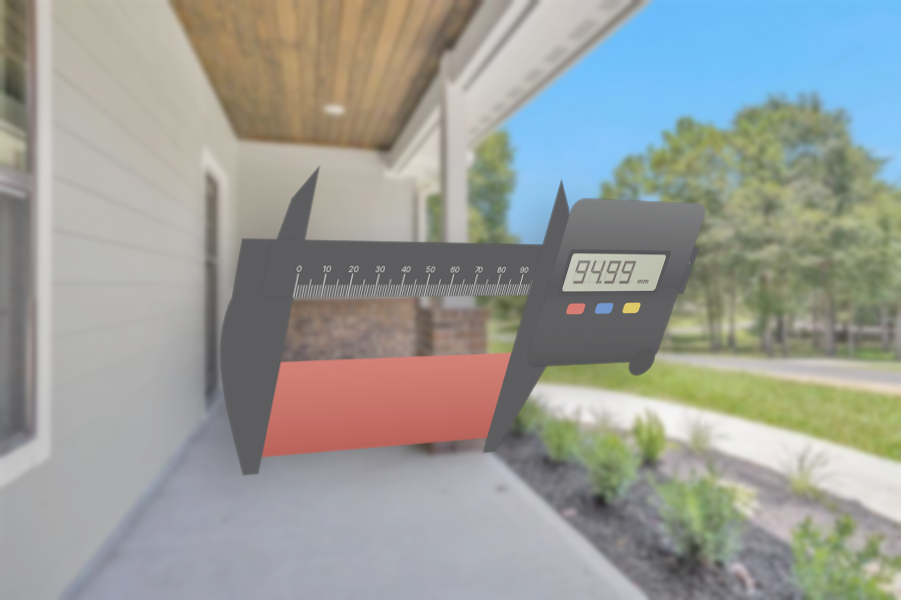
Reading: value=94.99 unit=mm
